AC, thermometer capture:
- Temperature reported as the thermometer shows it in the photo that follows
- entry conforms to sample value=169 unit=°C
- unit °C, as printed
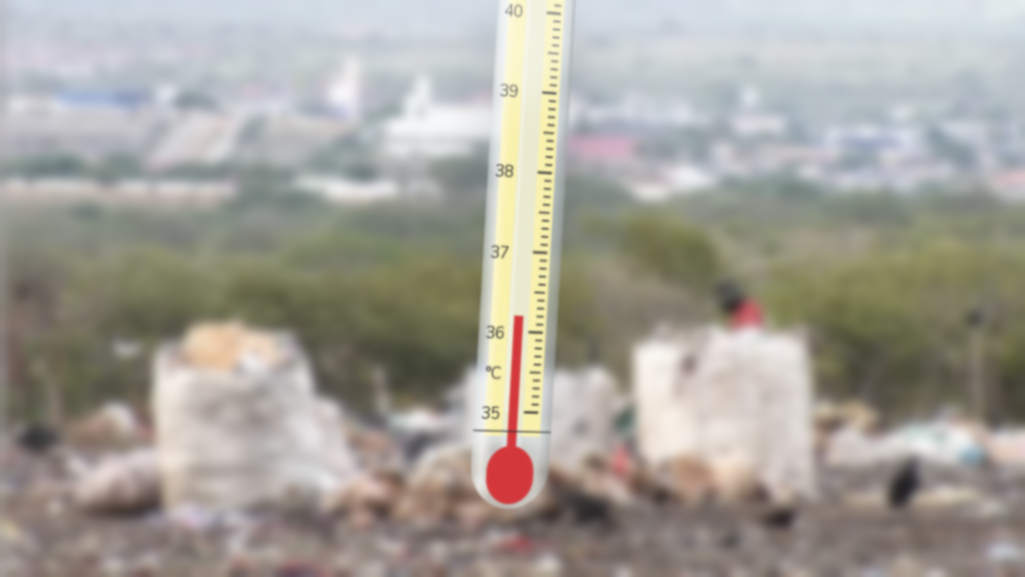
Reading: value=36.2 unit=°C
